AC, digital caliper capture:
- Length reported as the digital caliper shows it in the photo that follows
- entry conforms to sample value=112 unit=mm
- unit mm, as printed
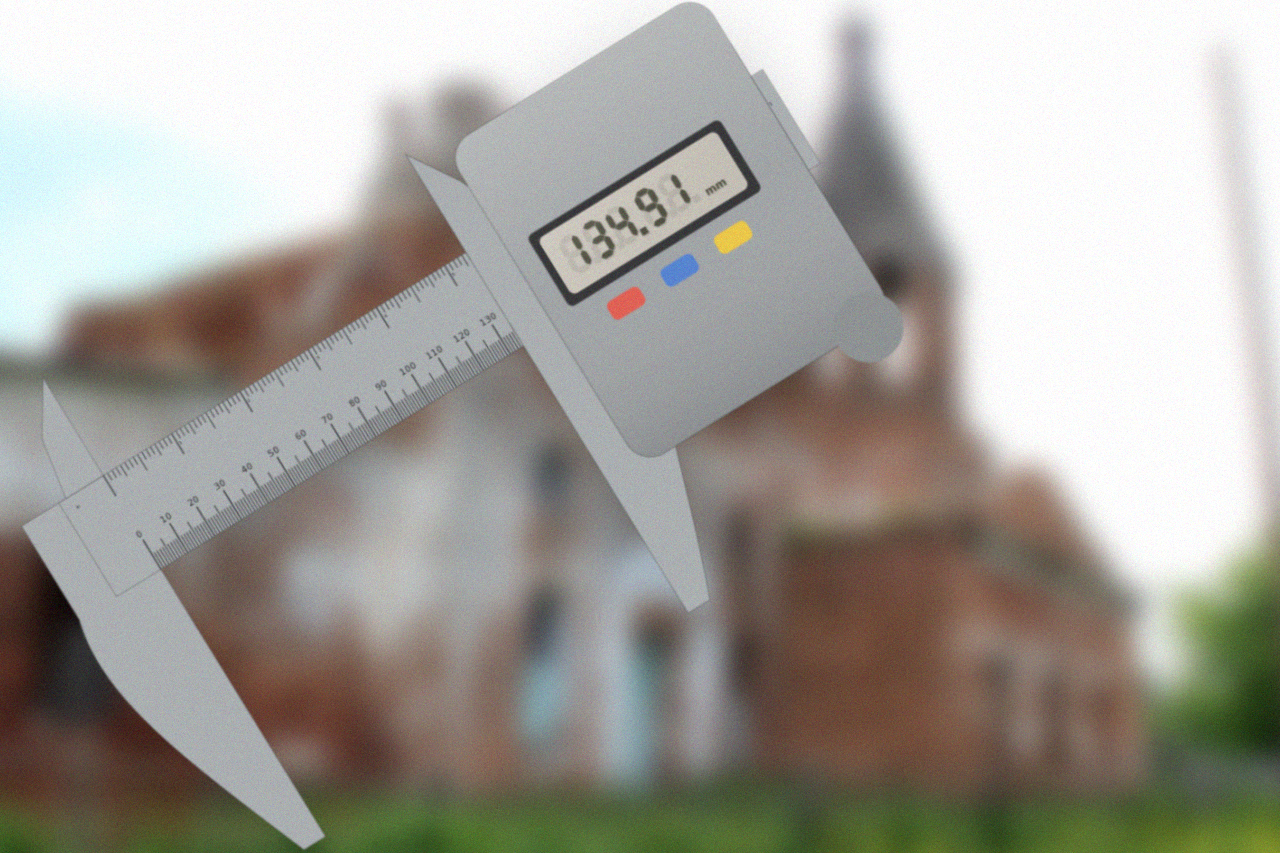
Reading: value=134.91 unit=mm
